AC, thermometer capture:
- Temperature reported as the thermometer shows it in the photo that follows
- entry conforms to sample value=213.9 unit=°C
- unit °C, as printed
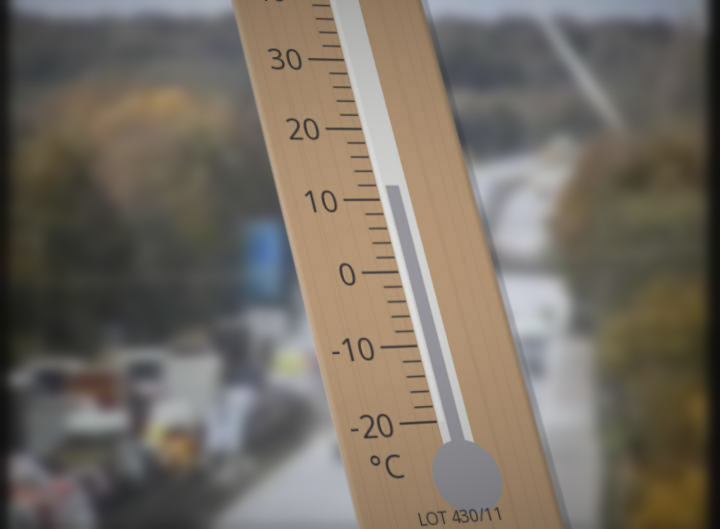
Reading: value=12 unit=°C
